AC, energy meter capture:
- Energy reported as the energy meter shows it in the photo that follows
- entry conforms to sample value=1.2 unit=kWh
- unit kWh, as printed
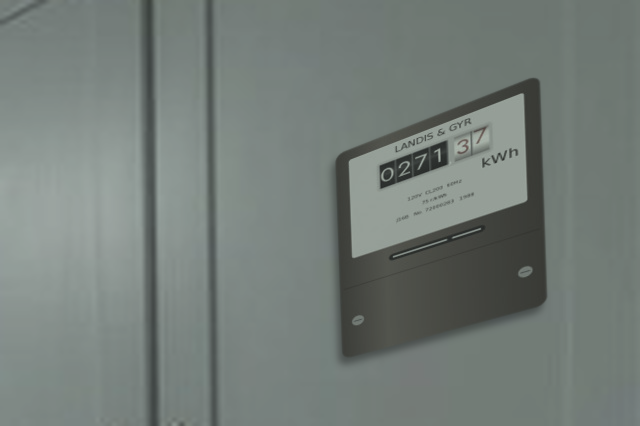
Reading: value=271.37 unit=kWh
